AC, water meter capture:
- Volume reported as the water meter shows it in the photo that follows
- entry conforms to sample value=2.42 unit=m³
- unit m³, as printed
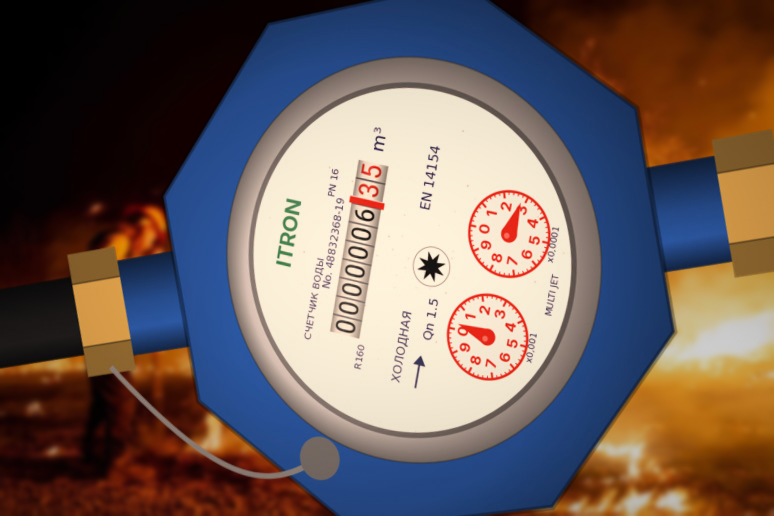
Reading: value=6.3502 unit=m³
